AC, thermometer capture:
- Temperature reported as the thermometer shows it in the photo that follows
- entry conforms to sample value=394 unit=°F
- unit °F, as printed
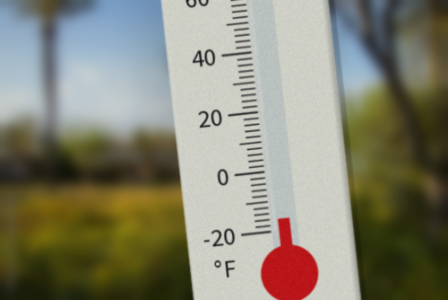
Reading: value=-16 unit=°F
